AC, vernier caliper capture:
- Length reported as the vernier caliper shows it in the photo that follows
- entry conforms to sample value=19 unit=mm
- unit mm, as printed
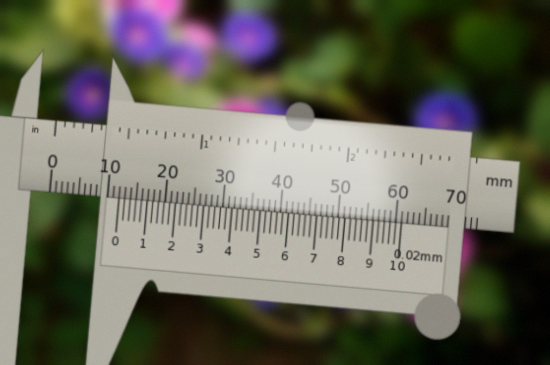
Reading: value=12.0 unit=mm
